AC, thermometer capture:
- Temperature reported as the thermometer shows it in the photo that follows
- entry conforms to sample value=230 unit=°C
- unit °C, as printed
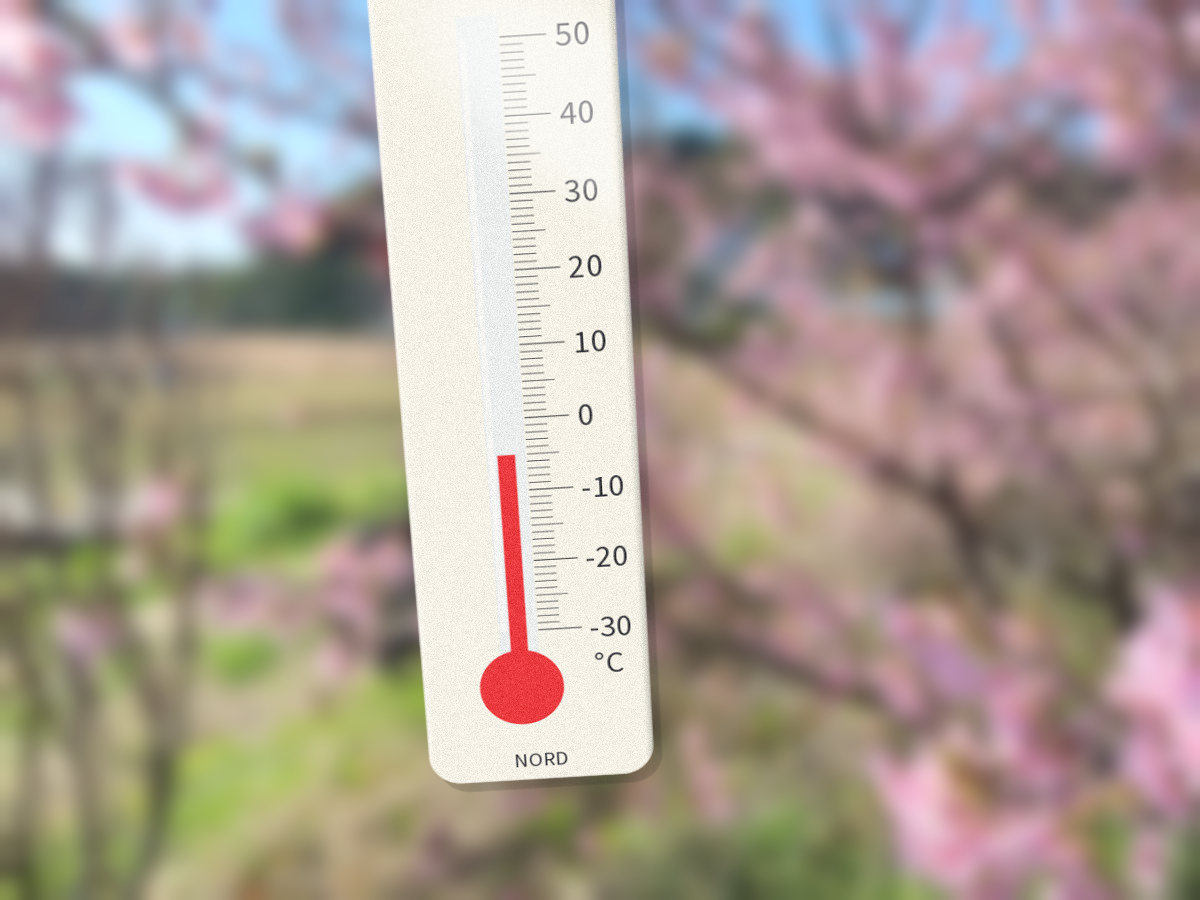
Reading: value=-5 unit=°C
